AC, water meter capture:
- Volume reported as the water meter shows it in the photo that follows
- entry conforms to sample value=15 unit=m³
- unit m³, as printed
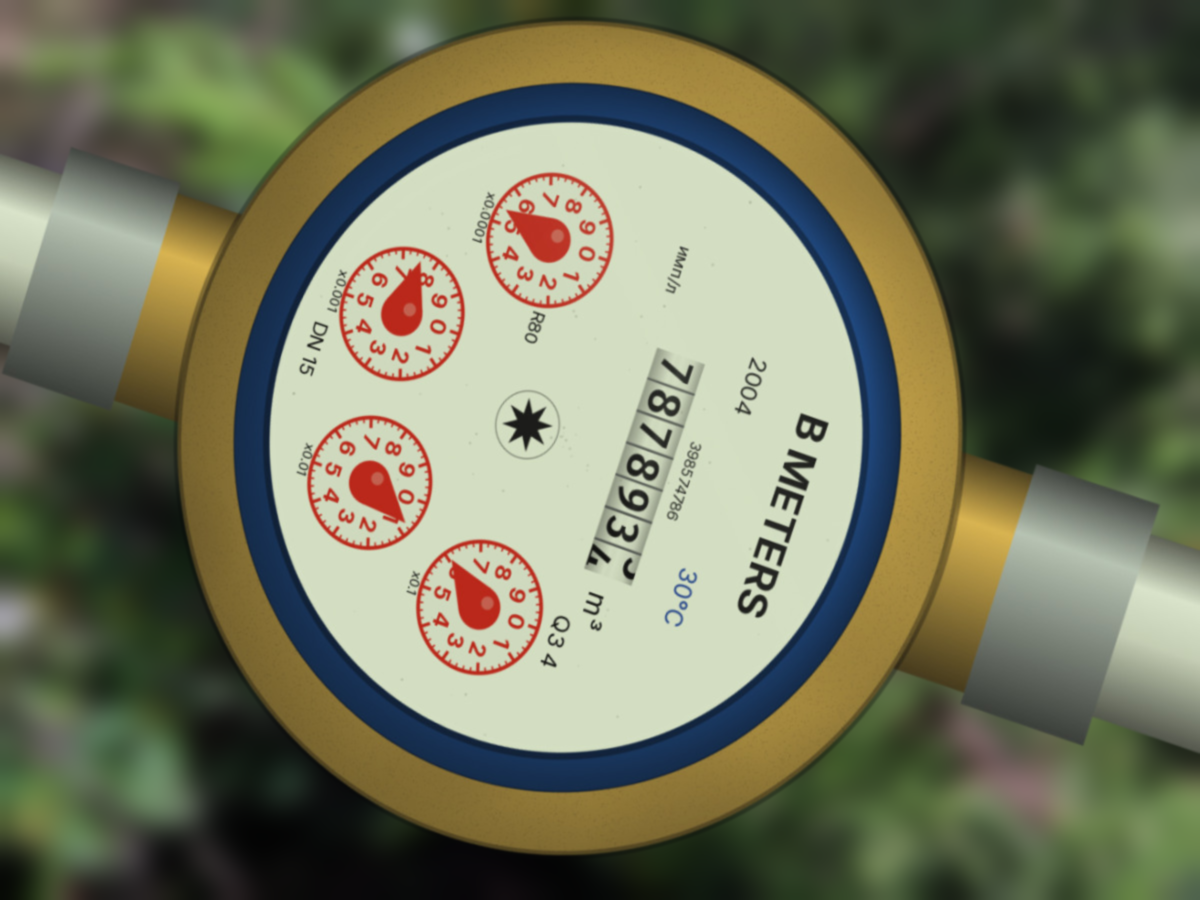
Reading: value=7878933.6075 unit=m³
